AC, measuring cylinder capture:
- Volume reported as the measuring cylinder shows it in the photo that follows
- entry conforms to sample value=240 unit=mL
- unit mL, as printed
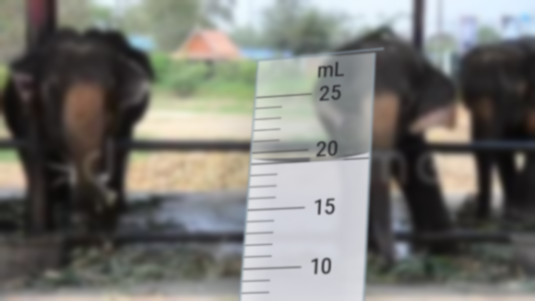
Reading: value=19 unit=mL
